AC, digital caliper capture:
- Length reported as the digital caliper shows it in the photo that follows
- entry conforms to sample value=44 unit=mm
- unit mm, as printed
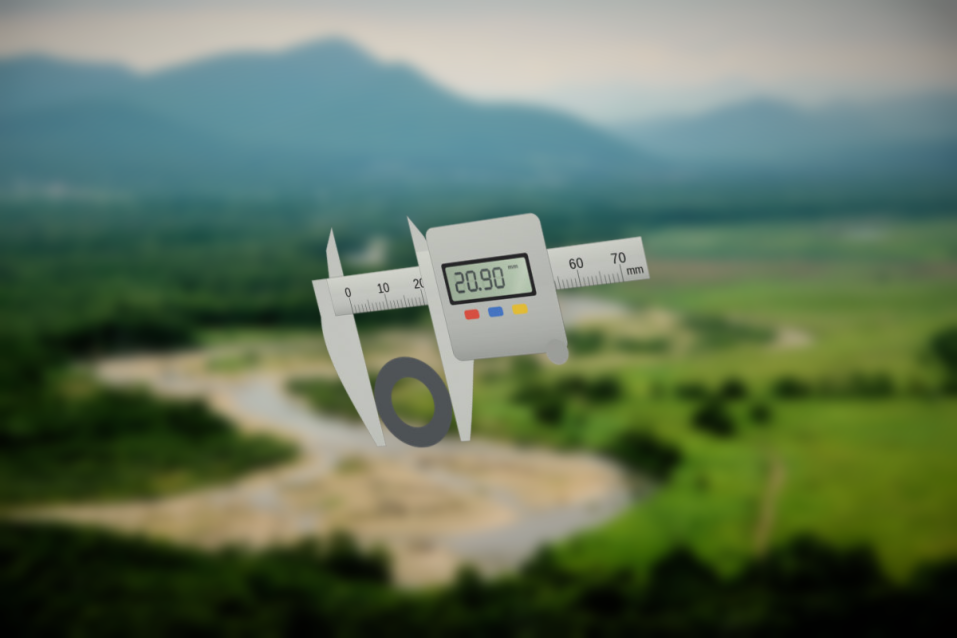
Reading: value=20.90 unit=mm
